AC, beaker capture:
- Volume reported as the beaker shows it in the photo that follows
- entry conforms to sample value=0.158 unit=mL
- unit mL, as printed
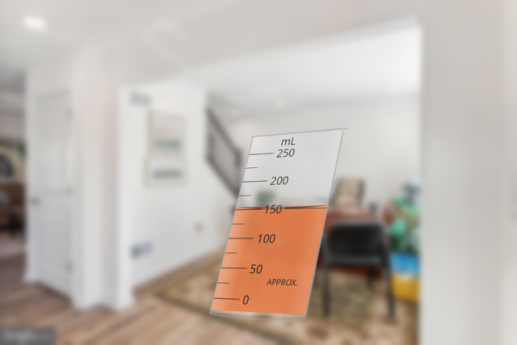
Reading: value=150 unit=mL
